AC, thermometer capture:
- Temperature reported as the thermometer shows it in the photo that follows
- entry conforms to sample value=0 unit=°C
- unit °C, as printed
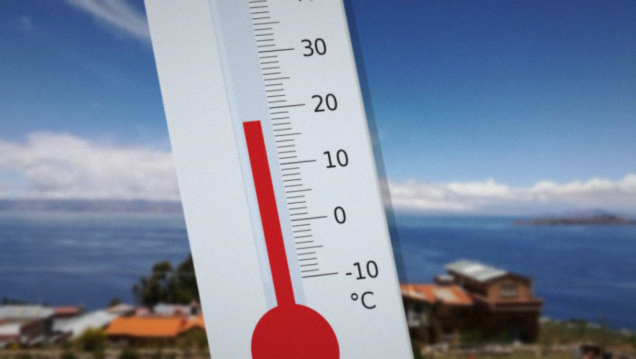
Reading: value=18 unit=°C
